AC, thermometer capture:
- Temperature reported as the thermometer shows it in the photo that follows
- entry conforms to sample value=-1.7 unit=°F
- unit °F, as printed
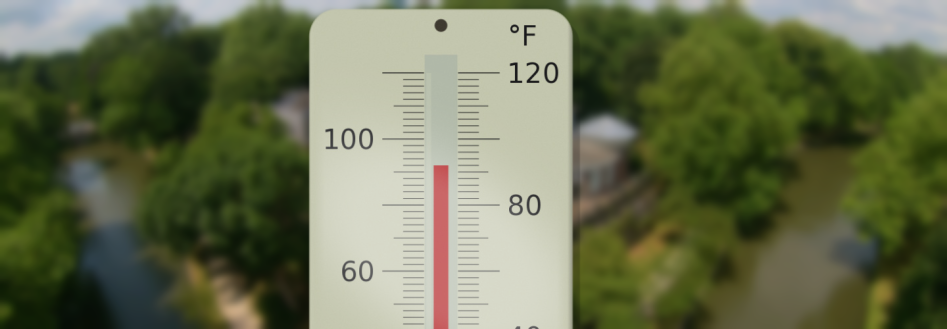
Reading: value=92 unit=°F
